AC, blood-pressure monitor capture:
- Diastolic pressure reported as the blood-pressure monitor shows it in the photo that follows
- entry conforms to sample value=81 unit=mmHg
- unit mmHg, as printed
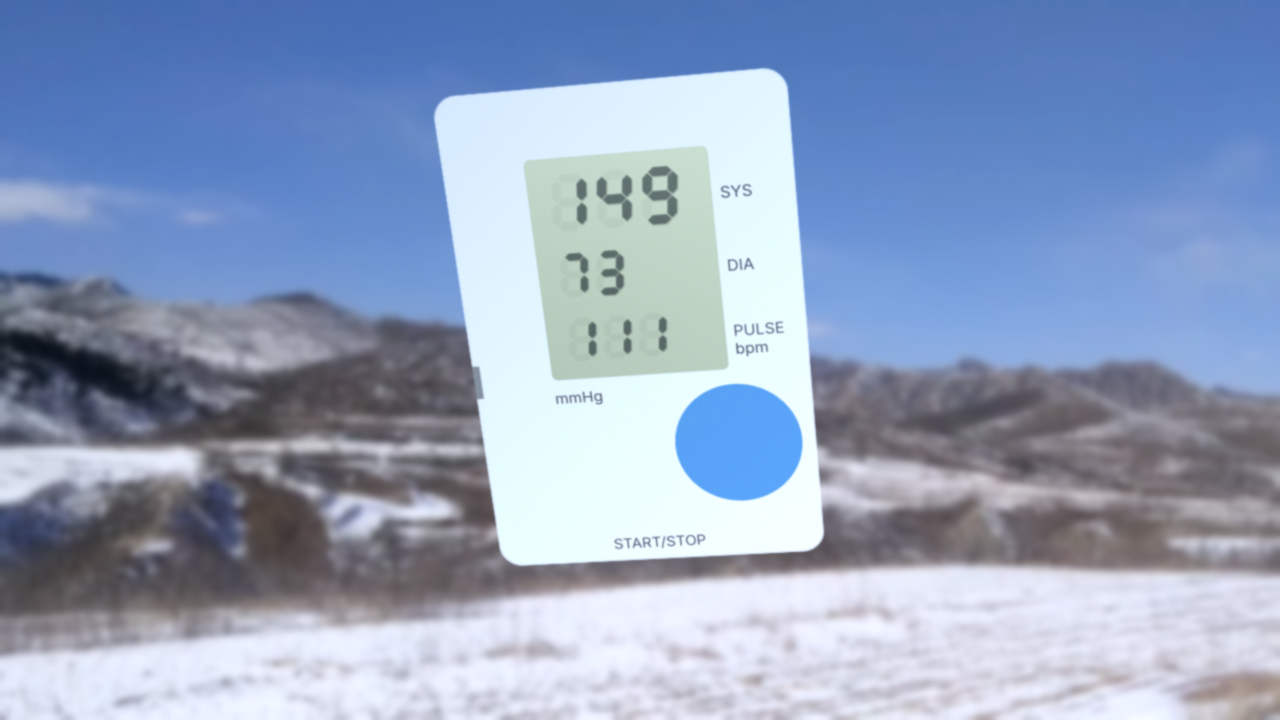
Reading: value=73 unit=mmHg
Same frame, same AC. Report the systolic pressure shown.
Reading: value=149 unit=mmHg
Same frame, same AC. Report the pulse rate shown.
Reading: value=111 unit=bpm
